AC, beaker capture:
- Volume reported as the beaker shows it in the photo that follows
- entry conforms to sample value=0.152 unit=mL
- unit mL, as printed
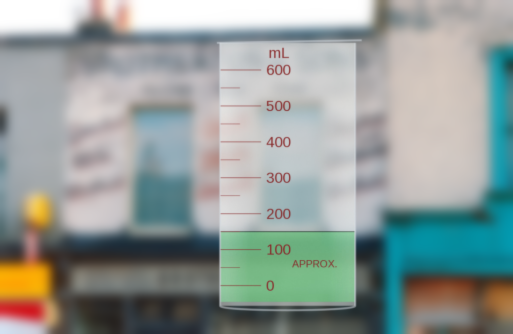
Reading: value=150 unit=mL
